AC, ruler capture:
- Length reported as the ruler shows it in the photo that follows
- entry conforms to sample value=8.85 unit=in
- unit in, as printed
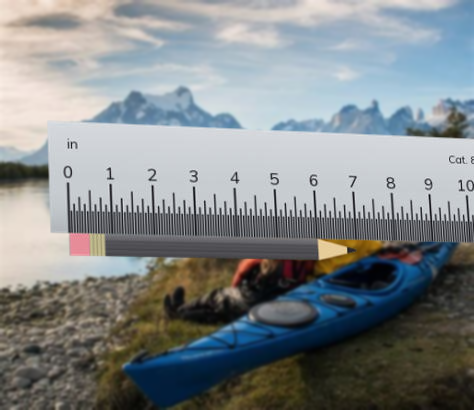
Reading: value=7 unit=in
